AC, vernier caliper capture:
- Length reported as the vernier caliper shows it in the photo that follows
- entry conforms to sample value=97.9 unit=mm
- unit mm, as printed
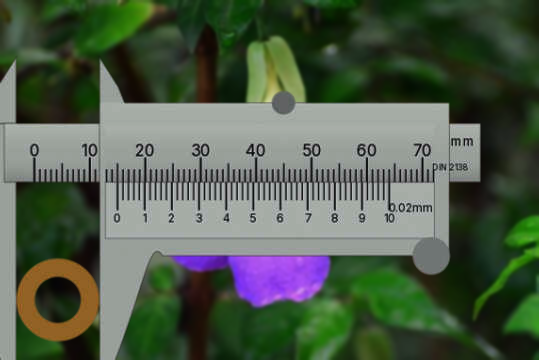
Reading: value=15.0 unit=mm
